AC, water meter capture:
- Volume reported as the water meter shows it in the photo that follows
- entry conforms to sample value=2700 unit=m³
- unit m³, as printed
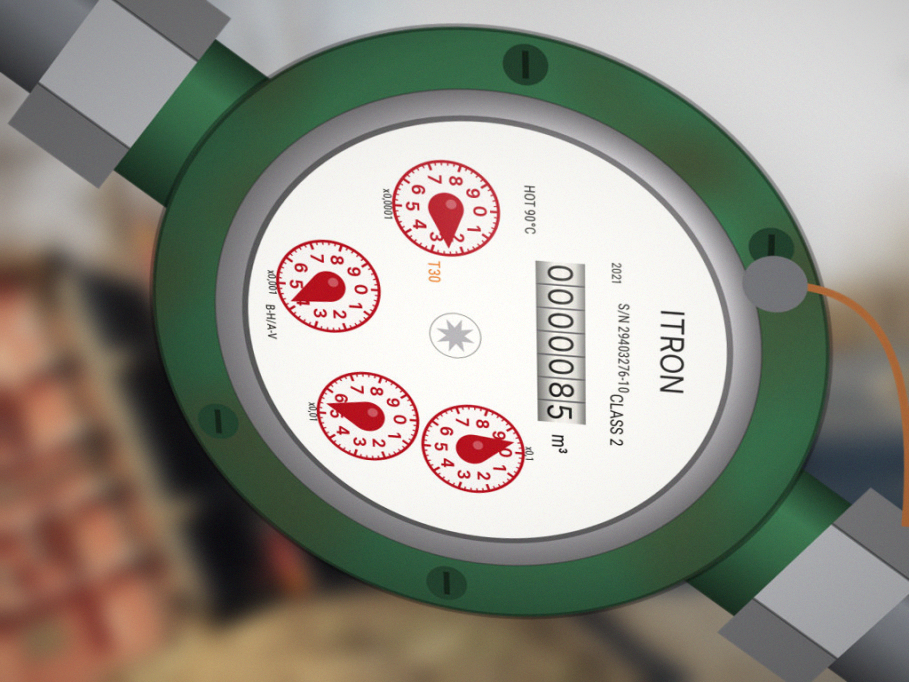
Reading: value=84.9542 unit=m³
